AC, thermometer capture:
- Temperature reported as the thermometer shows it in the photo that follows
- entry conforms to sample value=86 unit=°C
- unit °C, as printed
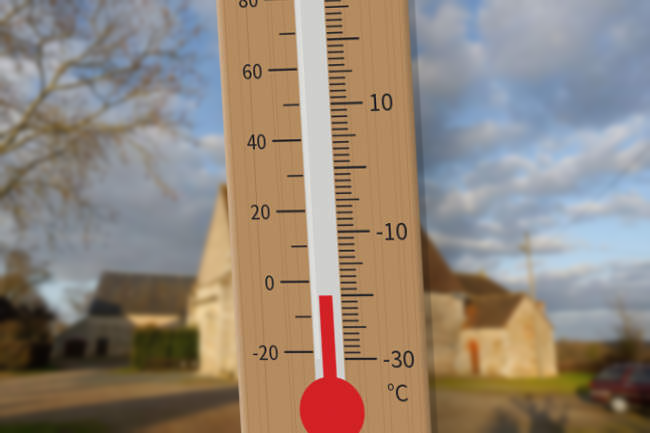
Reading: value=-20 unit=°C
